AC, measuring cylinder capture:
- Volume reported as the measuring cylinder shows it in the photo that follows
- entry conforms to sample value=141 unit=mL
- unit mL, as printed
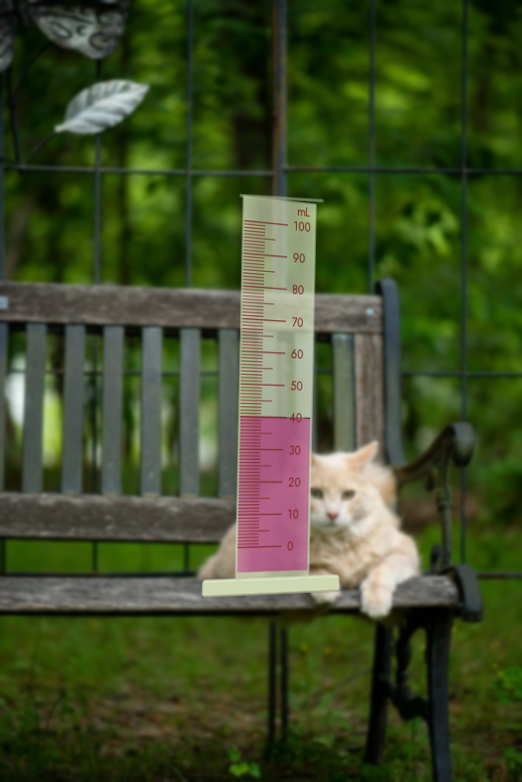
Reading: value=40 unit=mL
